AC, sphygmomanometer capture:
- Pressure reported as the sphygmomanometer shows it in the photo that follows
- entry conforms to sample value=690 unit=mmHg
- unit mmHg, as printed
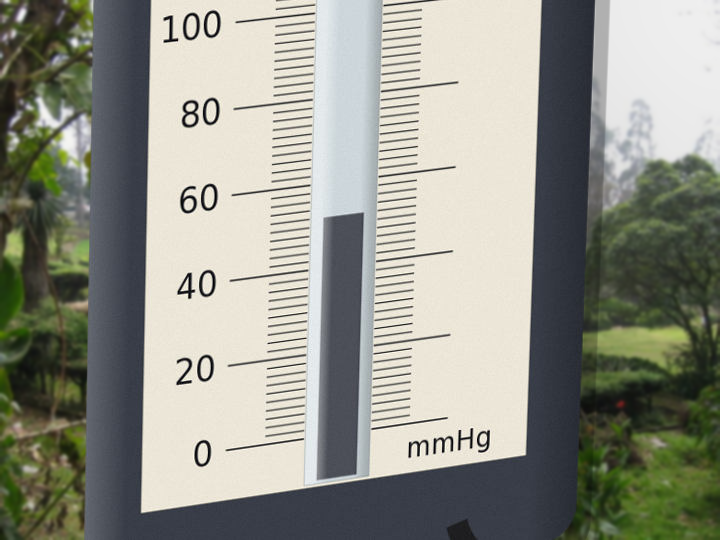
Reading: value=52 unit=mmHg
